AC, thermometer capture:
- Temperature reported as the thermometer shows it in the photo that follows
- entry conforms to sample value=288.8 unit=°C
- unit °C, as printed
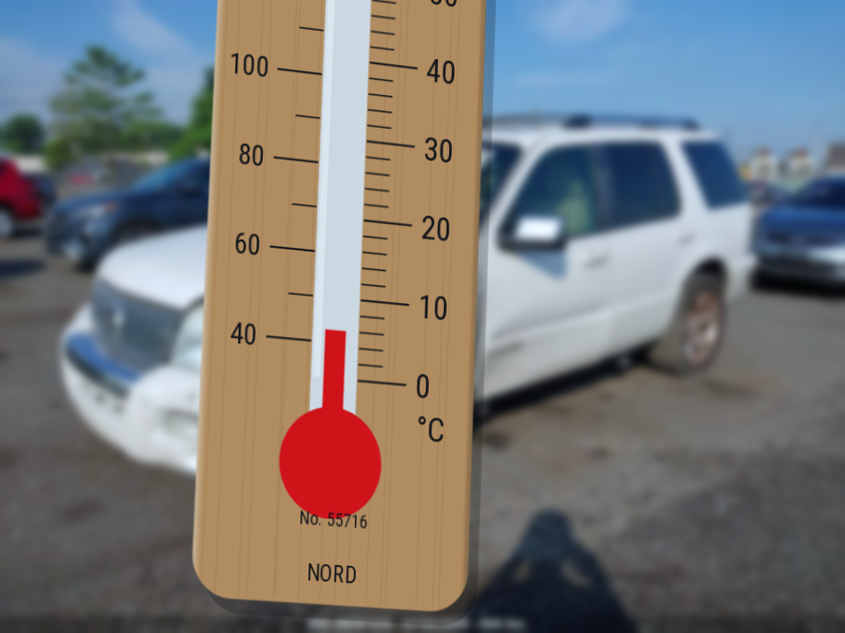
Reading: value=6 unit=°C
